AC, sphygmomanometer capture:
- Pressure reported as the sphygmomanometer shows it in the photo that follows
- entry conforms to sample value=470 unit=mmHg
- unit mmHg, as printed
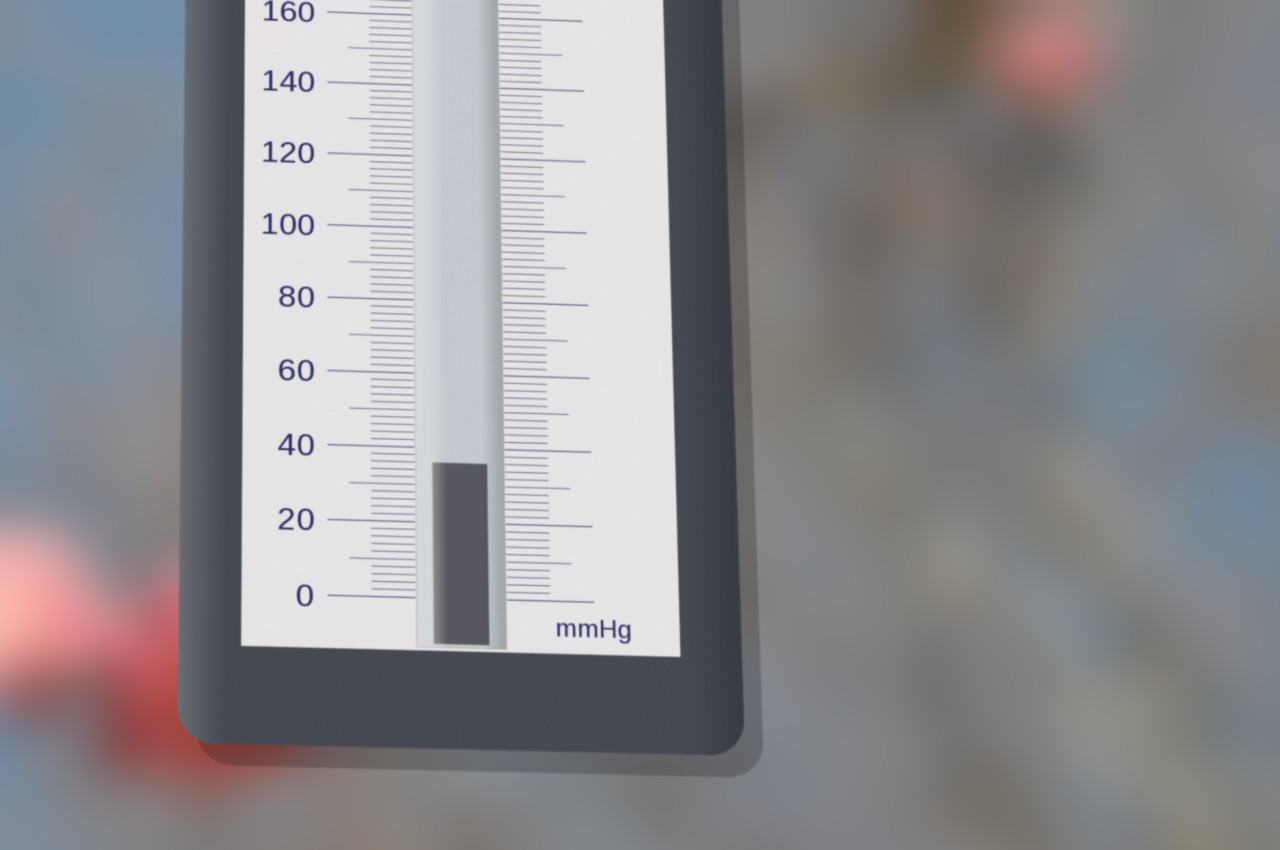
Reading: value=36 unit=mmHg
